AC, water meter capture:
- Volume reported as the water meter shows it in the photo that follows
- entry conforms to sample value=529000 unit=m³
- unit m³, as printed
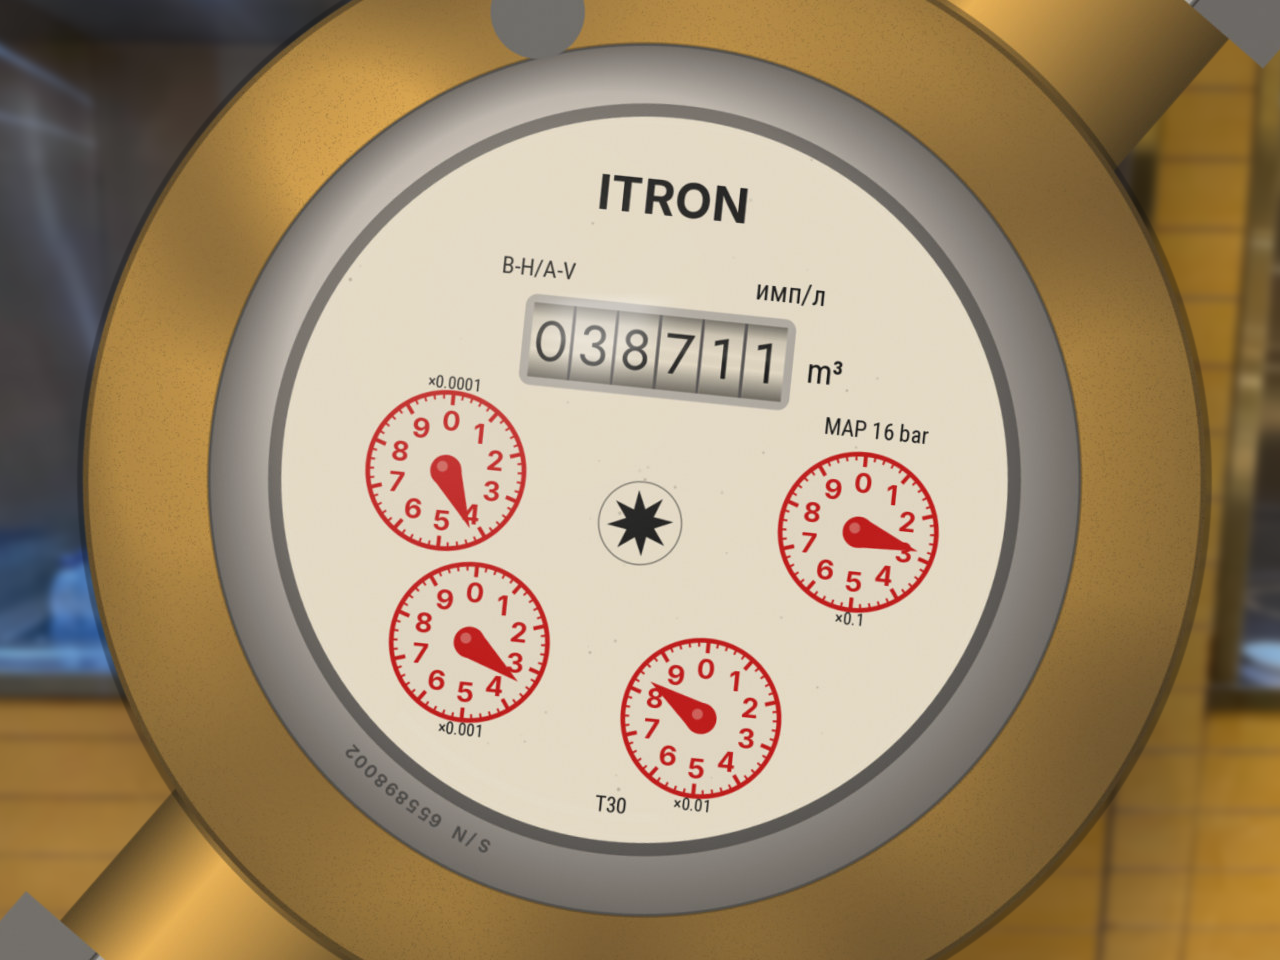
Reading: value=38711.2834 unit=m³
